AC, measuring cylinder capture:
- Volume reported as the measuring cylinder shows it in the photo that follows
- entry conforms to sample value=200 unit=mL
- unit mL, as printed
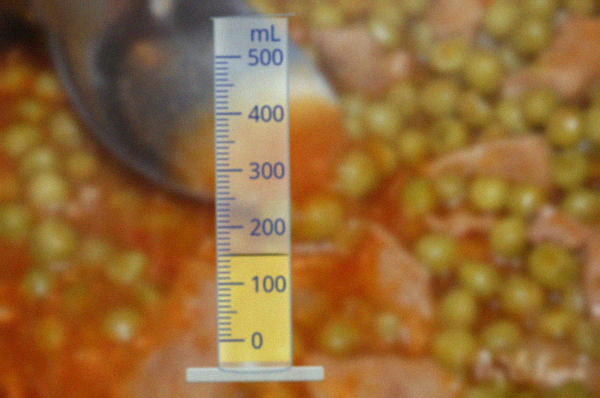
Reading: value=150 unit=mL
